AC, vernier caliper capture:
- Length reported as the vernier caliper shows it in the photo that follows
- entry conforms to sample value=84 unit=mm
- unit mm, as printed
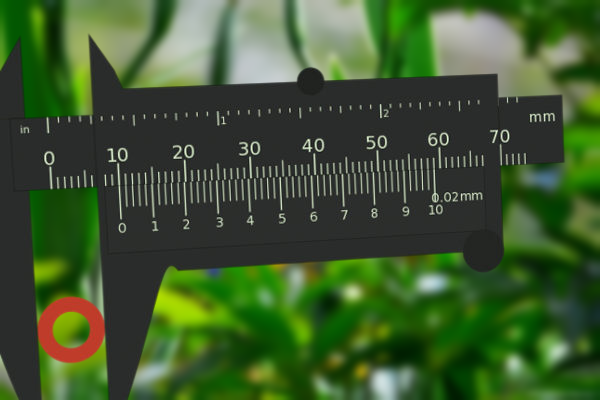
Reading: value=10.0 unit=mm
